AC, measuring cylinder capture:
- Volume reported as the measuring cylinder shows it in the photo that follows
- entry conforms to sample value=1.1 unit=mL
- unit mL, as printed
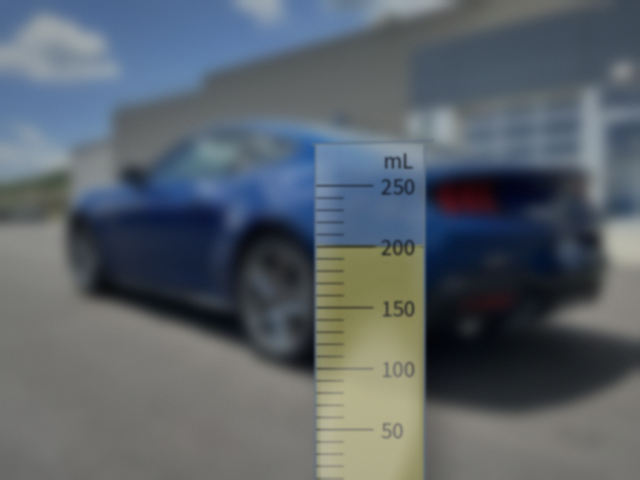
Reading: value=200 unit=mL
